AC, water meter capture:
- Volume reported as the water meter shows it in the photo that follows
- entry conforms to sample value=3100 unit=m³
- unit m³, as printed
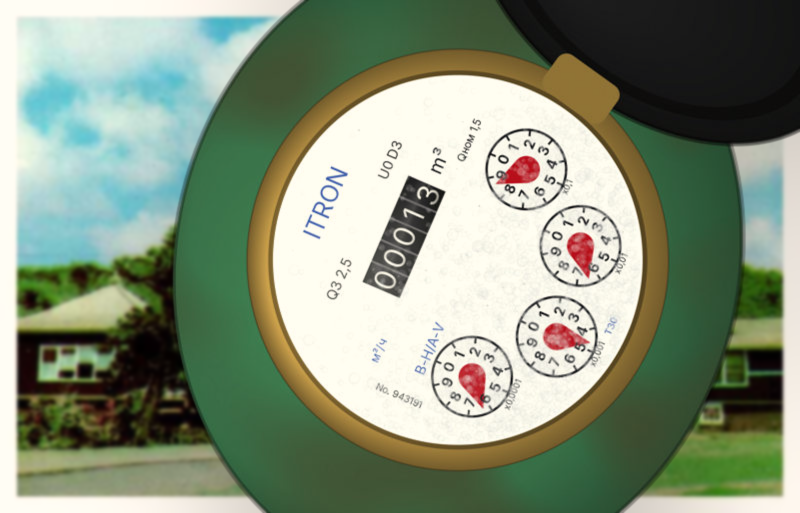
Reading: value=12.8646 unit=m³
